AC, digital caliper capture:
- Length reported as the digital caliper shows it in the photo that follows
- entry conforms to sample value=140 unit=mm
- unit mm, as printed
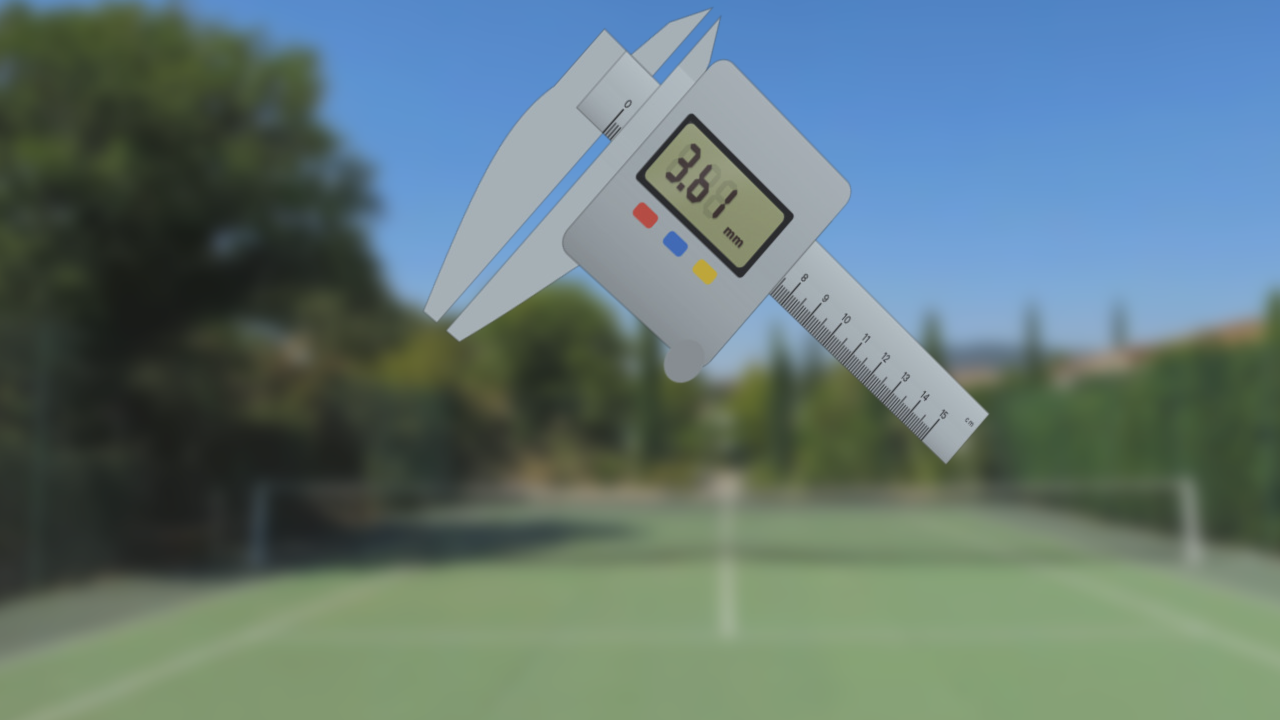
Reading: value=3.61 unit=mm
